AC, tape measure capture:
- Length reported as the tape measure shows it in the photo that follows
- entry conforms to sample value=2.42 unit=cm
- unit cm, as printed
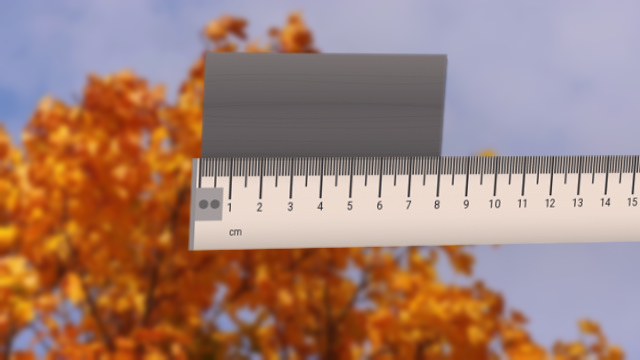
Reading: value=8 unit=cm
